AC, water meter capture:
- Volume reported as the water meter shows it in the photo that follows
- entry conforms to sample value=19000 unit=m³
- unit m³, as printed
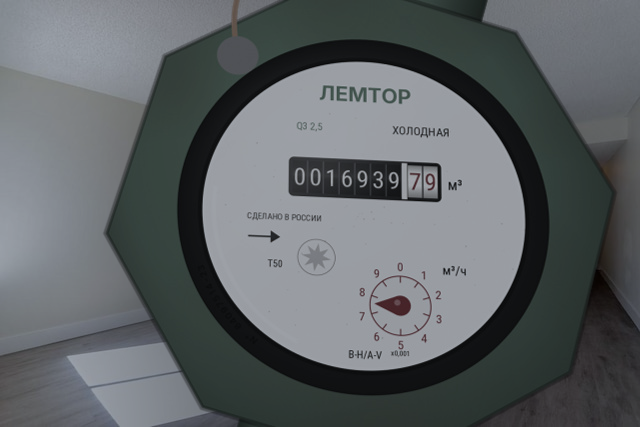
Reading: value=16939.797 unit=m³
